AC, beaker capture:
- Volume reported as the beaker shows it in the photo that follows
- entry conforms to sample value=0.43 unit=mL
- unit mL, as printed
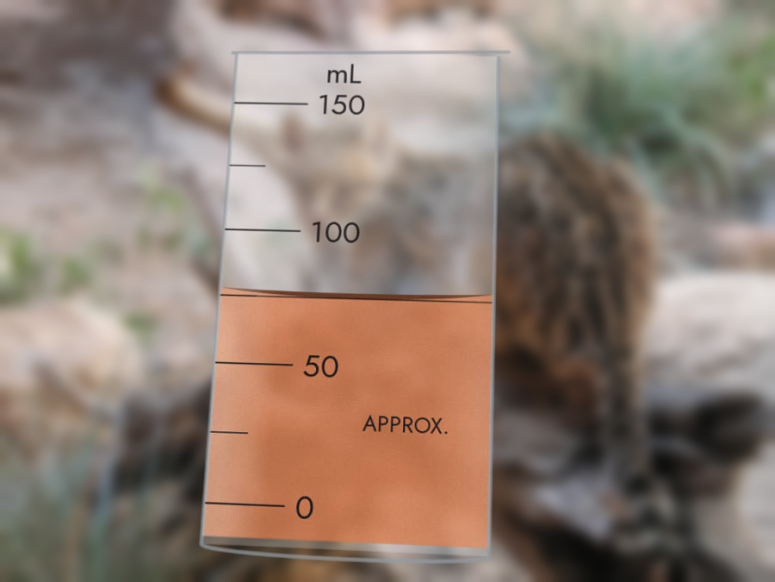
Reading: value=75 unit=mL
